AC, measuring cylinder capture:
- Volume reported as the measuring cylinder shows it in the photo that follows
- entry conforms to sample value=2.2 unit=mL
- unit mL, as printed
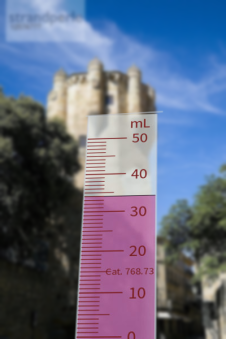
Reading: value=34 unit=mL
